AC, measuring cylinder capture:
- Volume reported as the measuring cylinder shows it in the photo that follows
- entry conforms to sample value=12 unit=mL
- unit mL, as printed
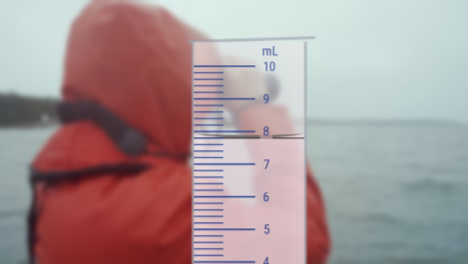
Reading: value=7.8 unit=mL
